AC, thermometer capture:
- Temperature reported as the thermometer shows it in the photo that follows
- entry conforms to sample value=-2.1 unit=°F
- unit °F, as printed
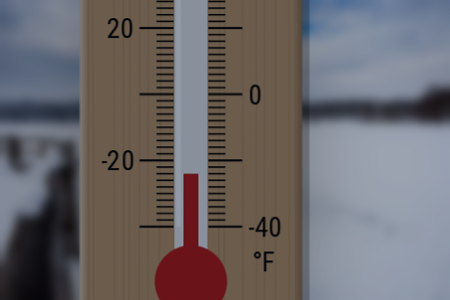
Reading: value=-24 unit=°F
